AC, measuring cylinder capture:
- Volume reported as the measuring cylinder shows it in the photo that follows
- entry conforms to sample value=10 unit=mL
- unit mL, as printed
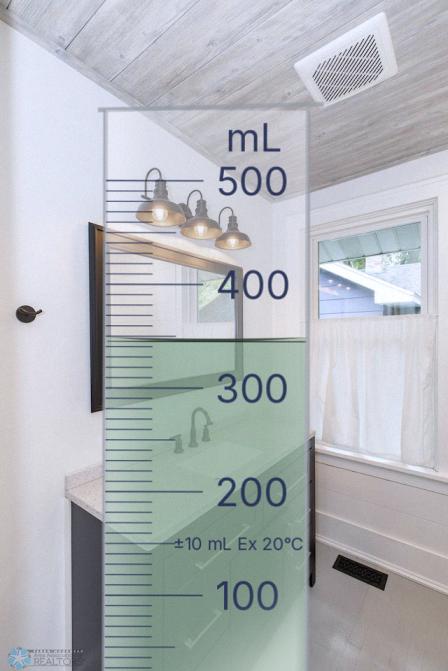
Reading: value=345 unit=mL
